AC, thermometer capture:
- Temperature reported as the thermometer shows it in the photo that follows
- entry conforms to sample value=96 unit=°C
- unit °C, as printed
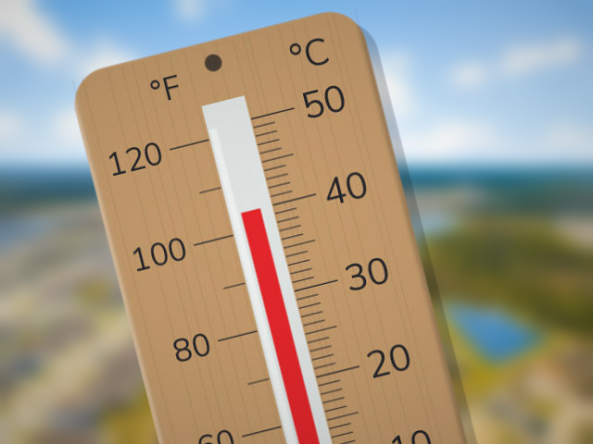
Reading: value=40 unit=°C
